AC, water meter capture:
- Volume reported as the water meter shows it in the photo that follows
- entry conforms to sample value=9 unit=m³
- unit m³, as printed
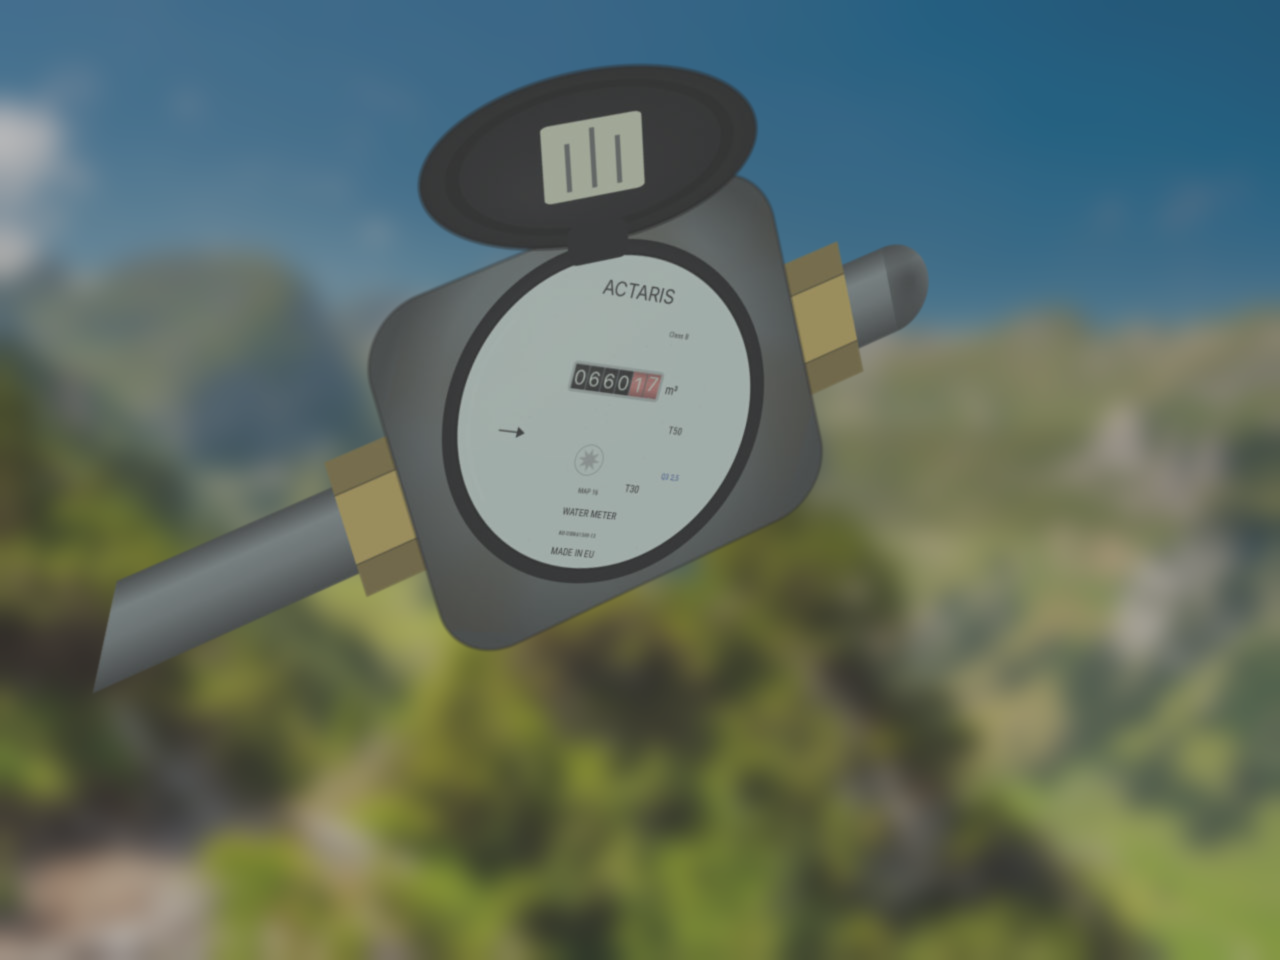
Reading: value=660.17 unit=m³
